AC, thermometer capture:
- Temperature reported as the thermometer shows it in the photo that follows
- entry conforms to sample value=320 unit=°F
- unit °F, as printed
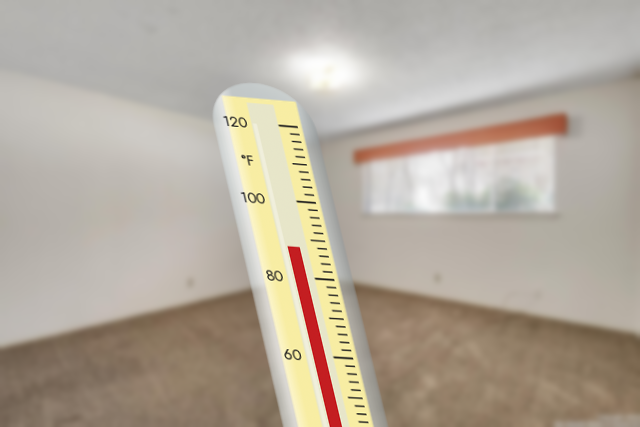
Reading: value=88 unit=°F
